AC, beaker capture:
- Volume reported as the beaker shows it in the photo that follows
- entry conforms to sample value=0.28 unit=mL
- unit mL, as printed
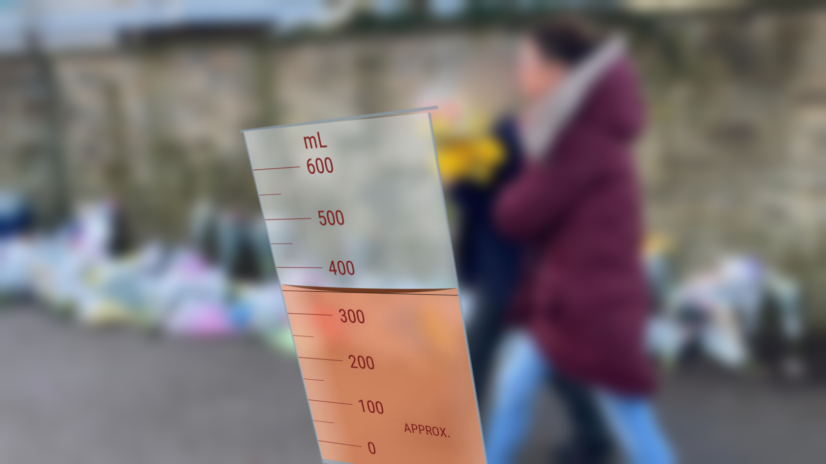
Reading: value=350 unit=mL
